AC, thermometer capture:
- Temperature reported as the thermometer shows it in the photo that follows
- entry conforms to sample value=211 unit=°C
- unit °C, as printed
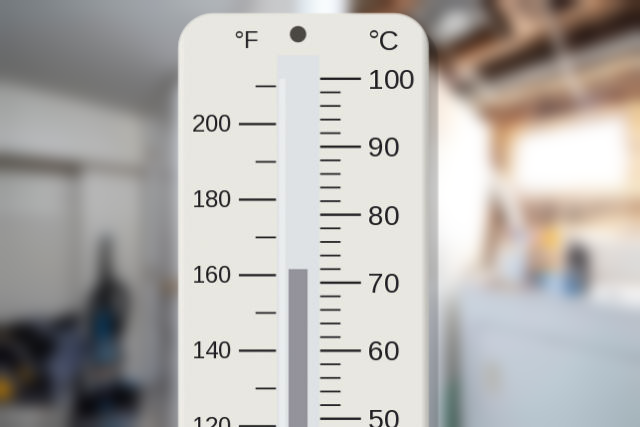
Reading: value=72 unit=°C
